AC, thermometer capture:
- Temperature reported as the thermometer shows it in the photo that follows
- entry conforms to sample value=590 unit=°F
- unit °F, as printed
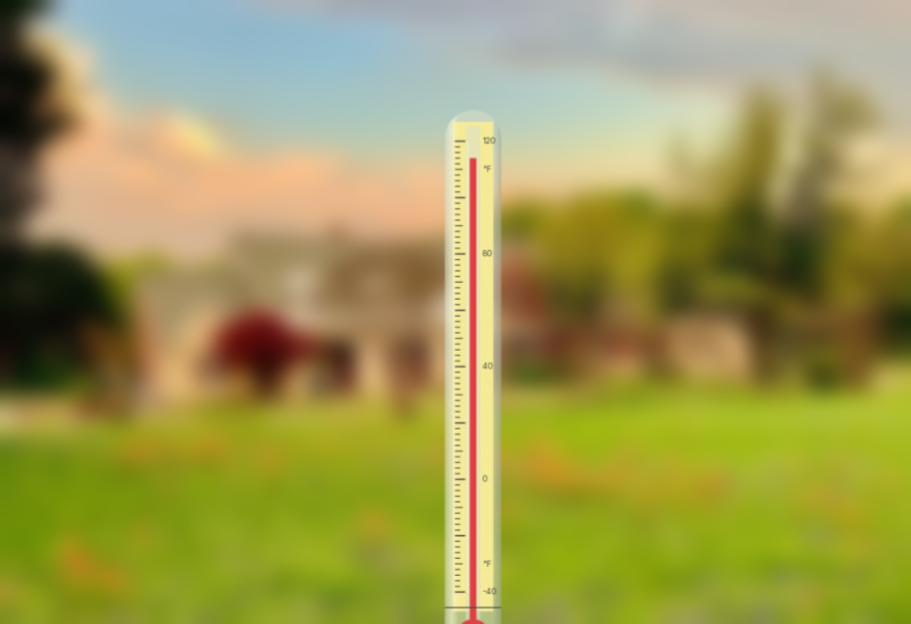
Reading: value=114 unit=°F
